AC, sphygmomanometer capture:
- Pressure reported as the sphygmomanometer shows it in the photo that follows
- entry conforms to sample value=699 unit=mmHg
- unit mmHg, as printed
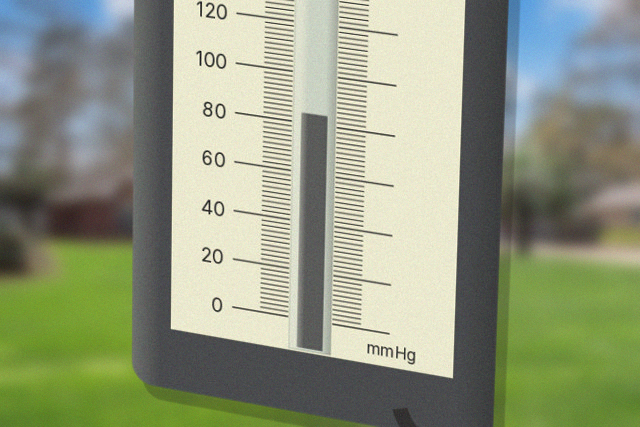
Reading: value=84 unit=mmHg
